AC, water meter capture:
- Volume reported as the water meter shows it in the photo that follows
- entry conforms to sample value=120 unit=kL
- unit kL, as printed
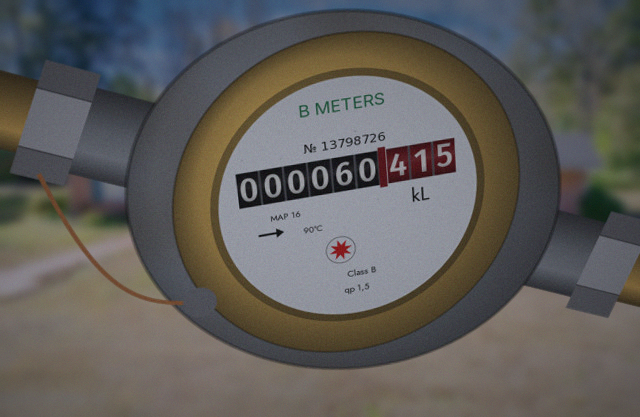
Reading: value=60.415 unit=kL
